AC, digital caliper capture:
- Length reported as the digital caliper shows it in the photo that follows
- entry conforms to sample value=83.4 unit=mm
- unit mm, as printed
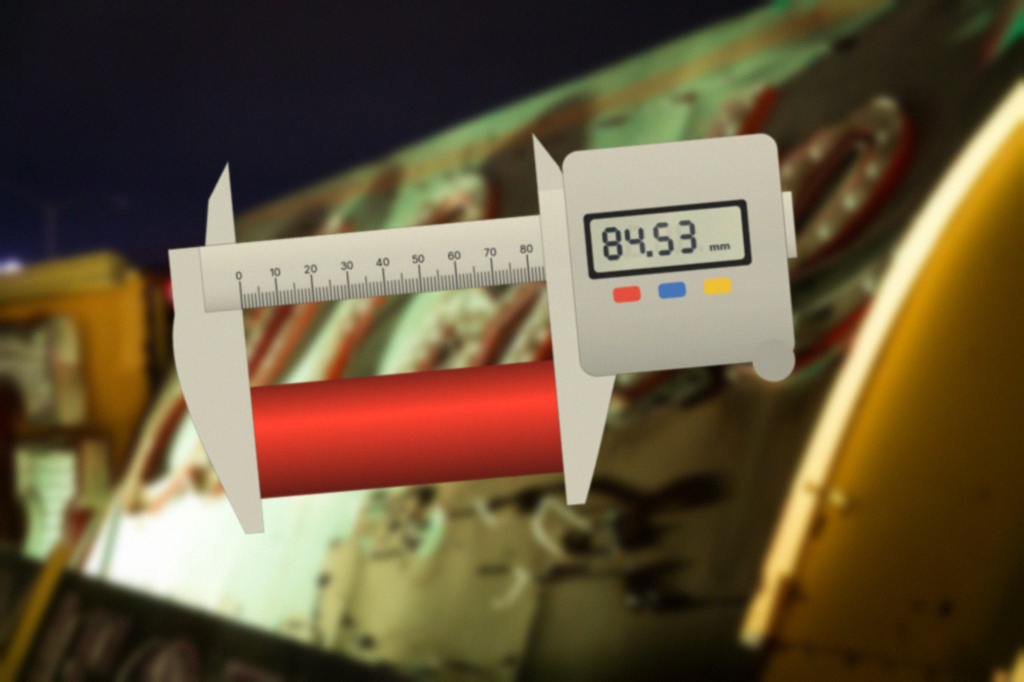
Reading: value=84.53 unit=mm
